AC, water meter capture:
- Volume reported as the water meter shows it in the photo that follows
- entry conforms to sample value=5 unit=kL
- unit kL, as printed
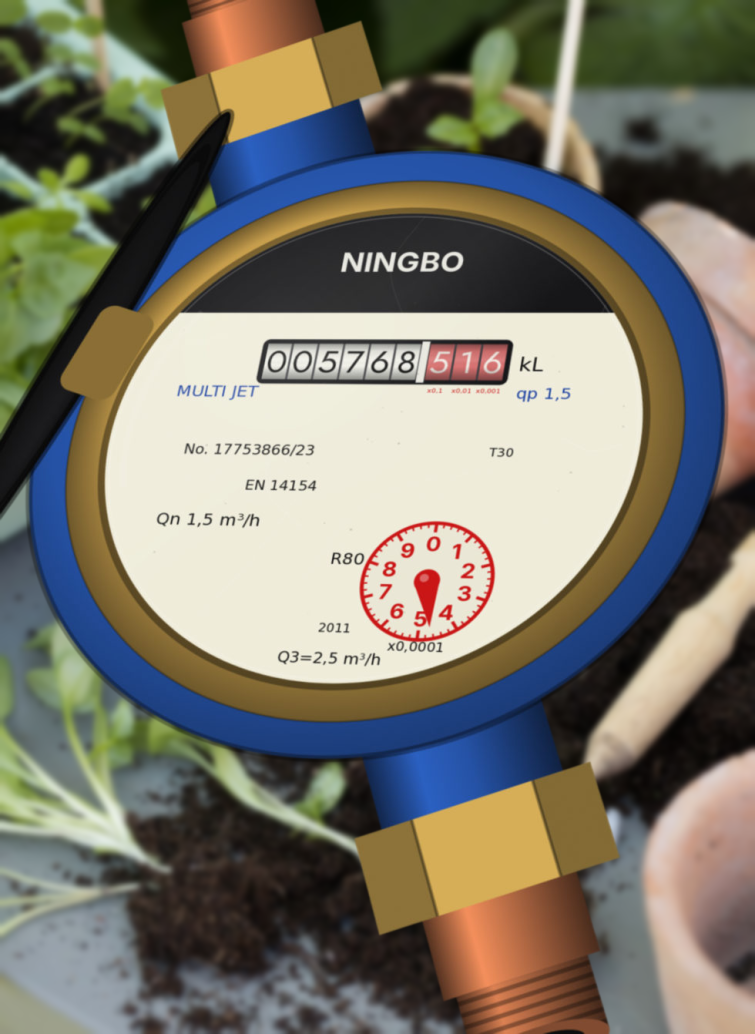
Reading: value=5768.5164 unit=kL
